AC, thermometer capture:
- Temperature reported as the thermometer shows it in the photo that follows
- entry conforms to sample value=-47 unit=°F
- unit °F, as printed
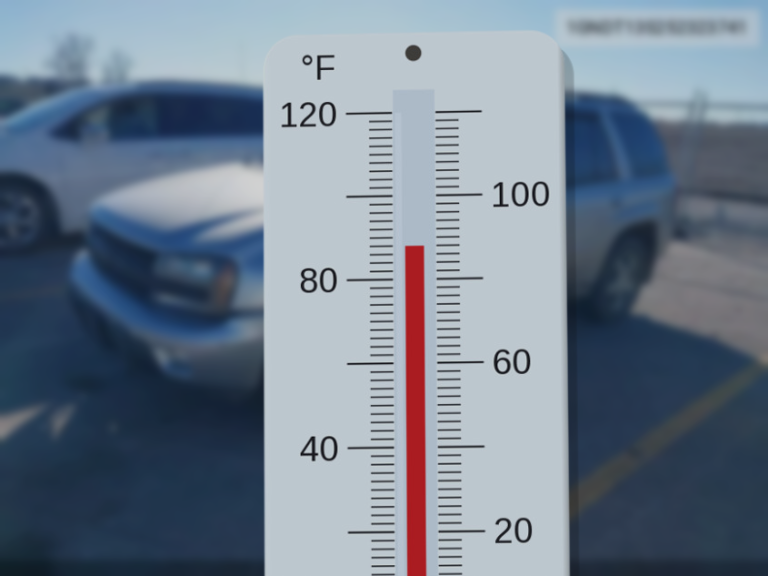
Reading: value=88 unit=°F
